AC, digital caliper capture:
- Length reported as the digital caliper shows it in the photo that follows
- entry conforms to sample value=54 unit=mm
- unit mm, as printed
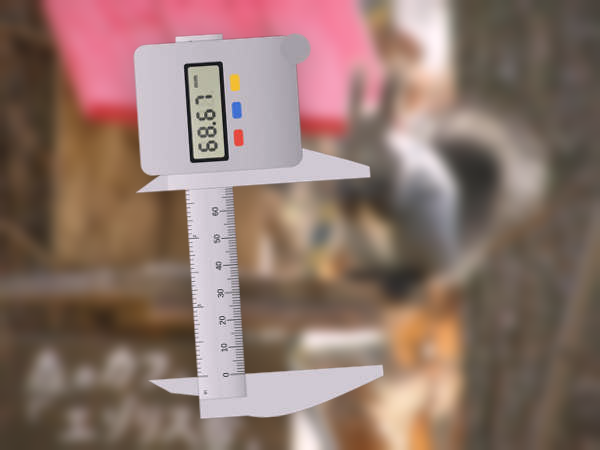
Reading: value=68.67 unit=mm
